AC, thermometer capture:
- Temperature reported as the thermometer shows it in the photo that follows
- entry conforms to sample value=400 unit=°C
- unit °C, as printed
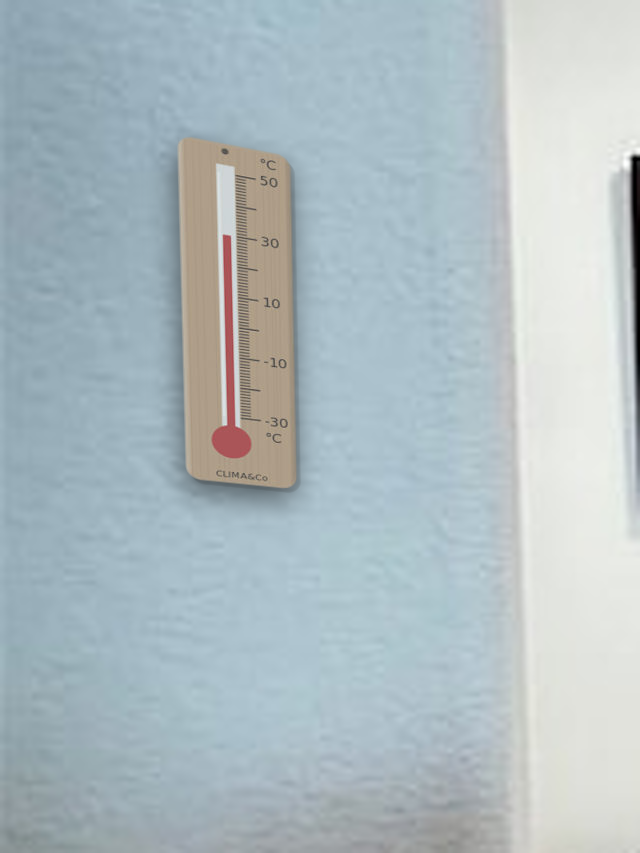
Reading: value=30 unit=°C
